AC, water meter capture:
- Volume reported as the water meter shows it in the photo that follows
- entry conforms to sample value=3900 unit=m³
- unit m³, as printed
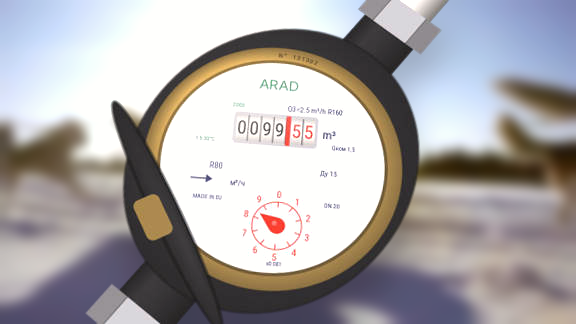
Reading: value=99.558 unit=m³
